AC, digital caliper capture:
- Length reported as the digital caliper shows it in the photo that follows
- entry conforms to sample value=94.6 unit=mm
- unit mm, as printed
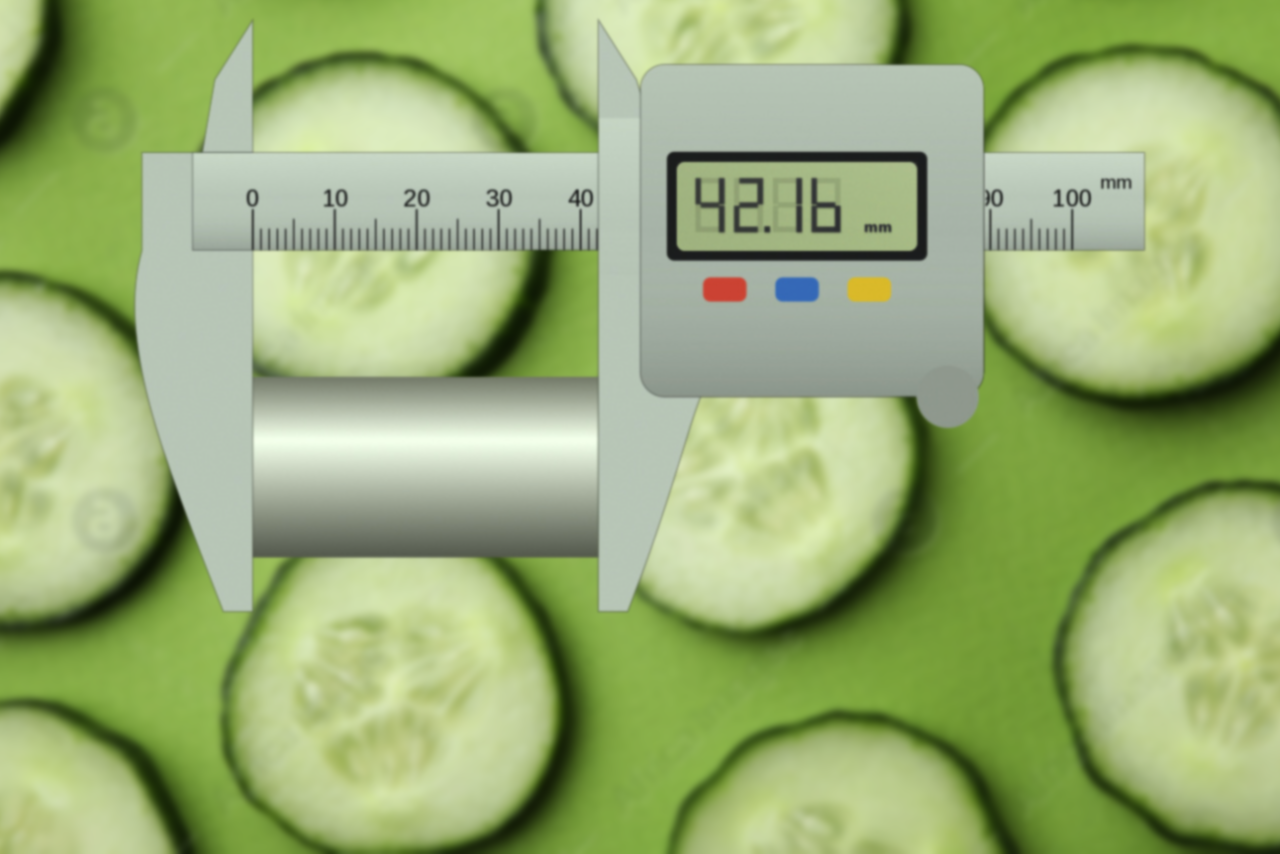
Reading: value=42.16 unit=mm
